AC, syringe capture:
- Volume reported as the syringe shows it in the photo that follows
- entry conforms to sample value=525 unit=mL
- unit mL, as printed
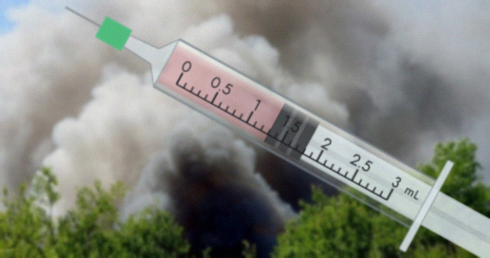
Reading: value=1.3 unit=mL
